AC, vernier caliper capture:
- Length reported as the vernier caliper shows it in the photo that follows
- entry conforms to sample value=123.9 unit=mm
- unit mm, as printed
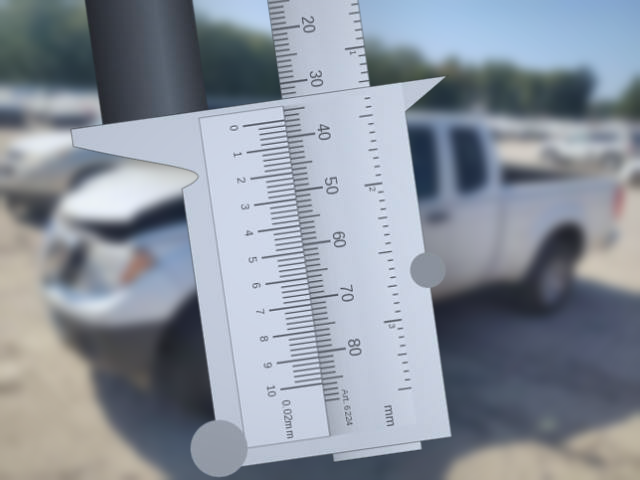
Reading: value=36.8 unit=mm
